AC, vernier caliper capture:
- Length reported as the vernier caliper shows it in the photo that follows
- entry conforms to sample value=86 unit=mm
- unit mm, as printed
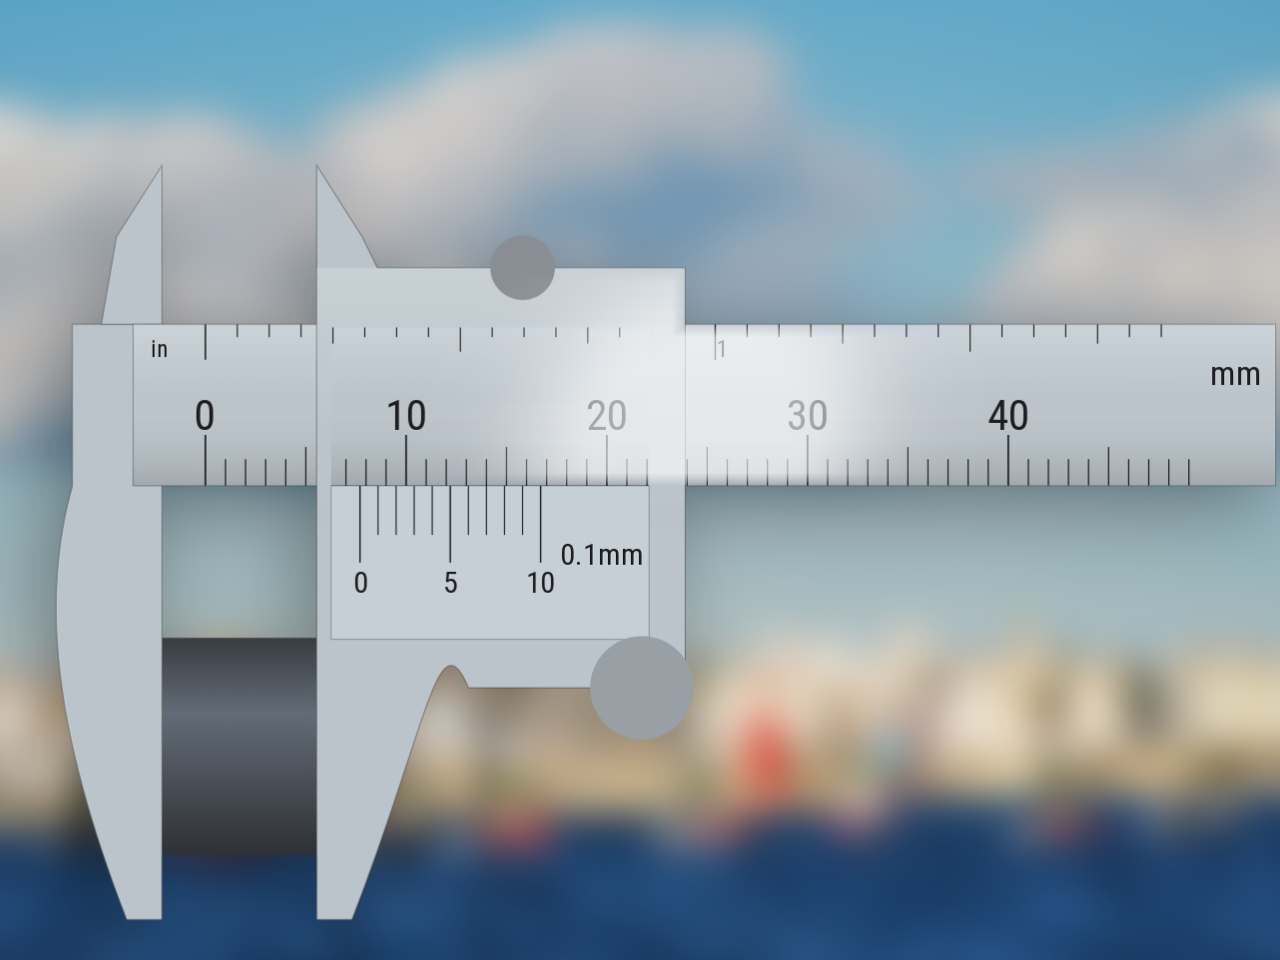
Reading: value=7.7 unit=mm
